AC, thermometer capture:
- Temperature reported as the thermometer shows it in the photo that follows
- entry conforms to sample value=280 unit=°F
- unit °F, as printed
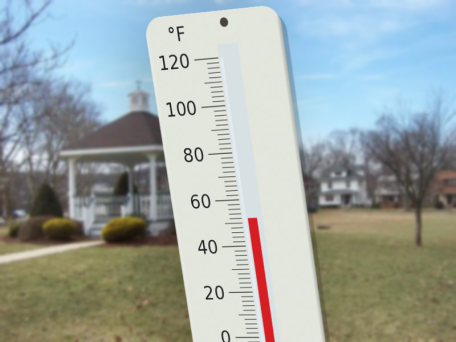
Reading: value=52 unit=°F
